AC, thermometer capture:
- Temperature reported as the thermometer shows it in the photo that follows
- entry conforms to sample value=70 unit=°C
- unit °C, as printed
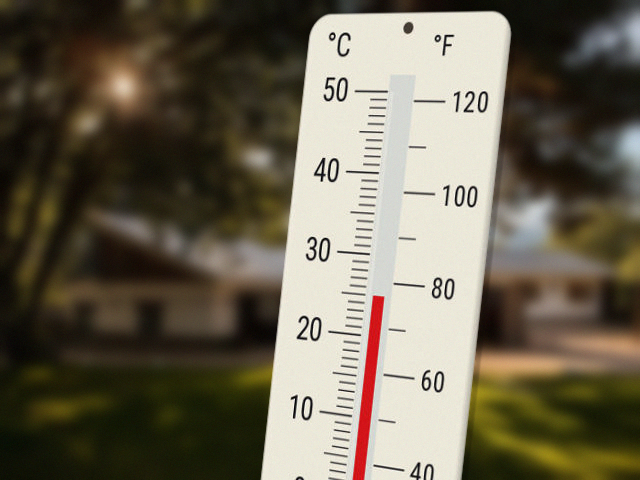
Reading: value=25 unit=°C
